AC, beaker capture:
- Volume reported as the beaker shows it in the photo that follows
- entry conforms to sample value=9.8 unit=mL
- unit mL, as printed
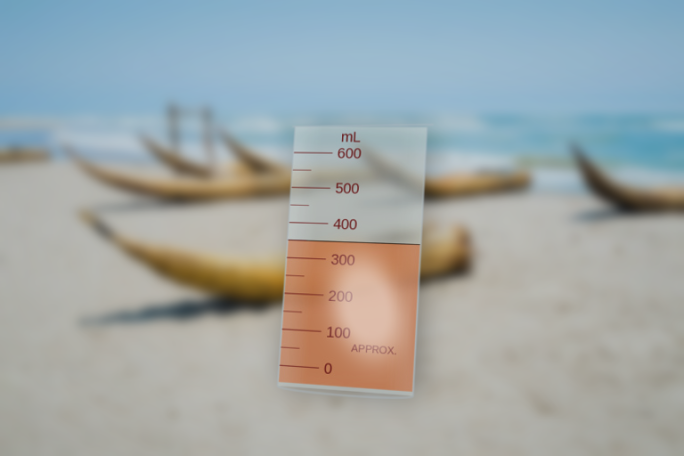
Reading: value=350 unit=mL
